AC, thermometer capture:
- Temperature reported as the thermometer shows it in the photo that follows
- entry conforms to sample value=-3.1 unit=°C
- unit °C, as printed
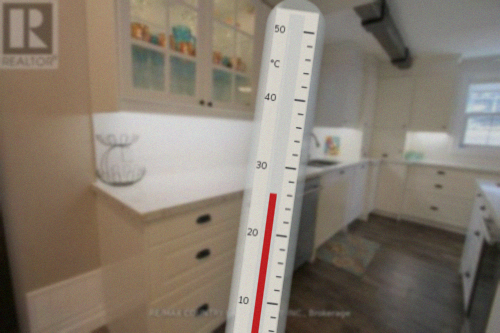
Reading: value=26 unit=°C
